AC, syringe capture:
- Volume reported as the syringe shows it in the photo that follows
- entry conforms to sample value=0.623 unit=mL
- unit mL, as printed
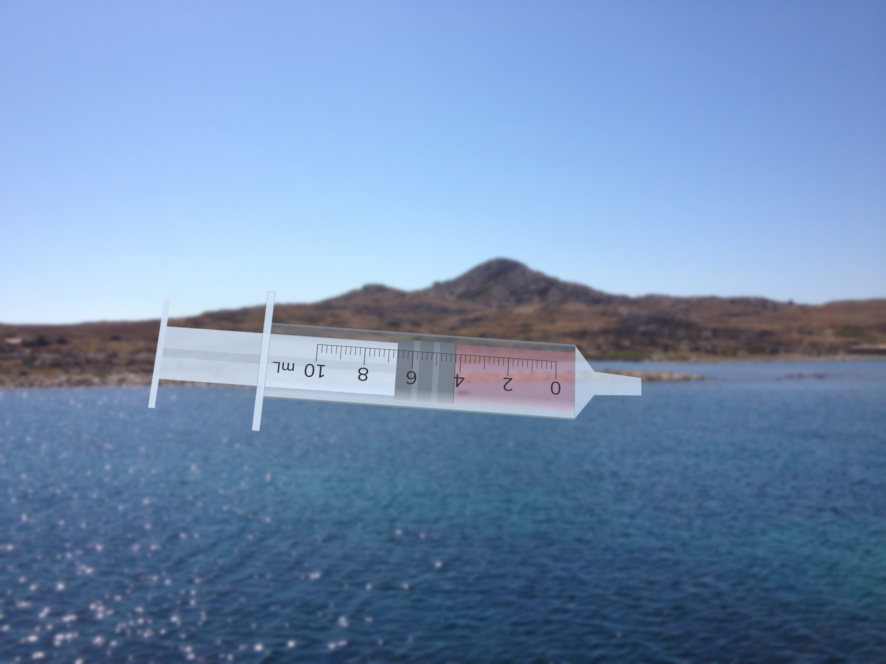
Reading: value=4.2 unit=mL
